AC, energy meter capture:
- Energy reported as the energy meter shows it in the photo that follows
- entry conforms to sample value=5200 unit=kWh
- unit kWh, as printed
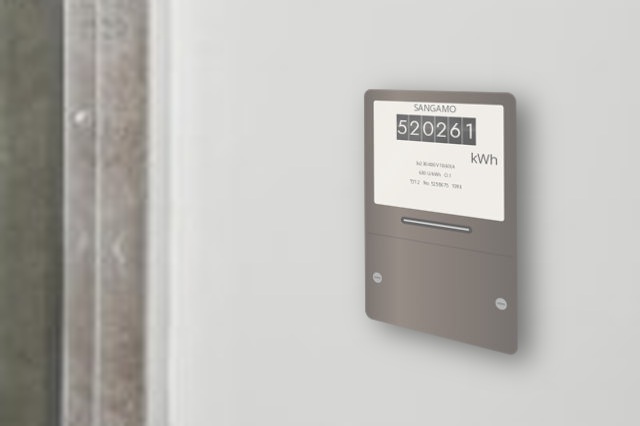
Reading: value=520261 unit=kWh
